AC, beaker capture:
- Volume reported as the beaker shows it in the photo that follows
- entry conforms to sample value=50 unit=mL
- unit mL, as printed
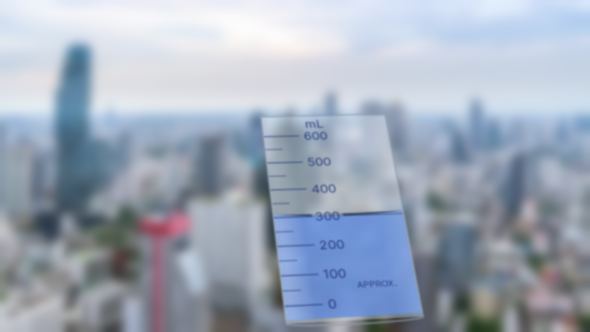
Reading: value=300 unit=mL
